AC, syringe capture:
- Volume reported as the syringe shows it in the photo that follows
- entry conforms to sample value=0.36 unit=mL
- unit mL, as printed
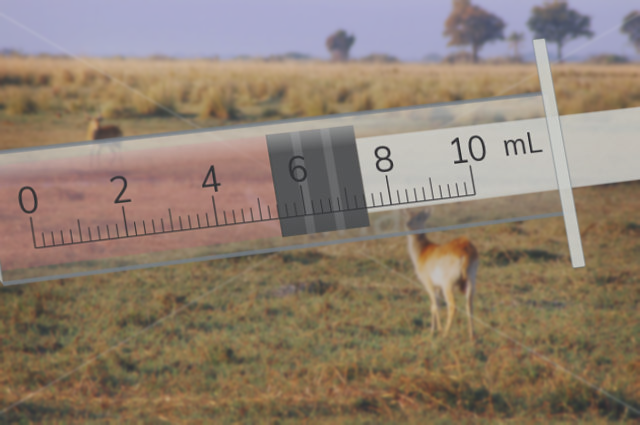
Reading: value=5.4 unit=mL
